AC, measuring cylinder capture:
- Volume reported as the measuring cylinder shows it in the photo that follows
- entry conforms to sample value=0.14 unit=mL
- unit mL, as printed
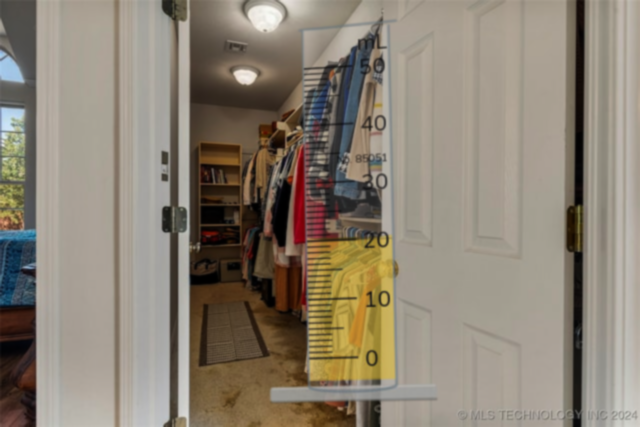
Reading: value=20 unit=mL
